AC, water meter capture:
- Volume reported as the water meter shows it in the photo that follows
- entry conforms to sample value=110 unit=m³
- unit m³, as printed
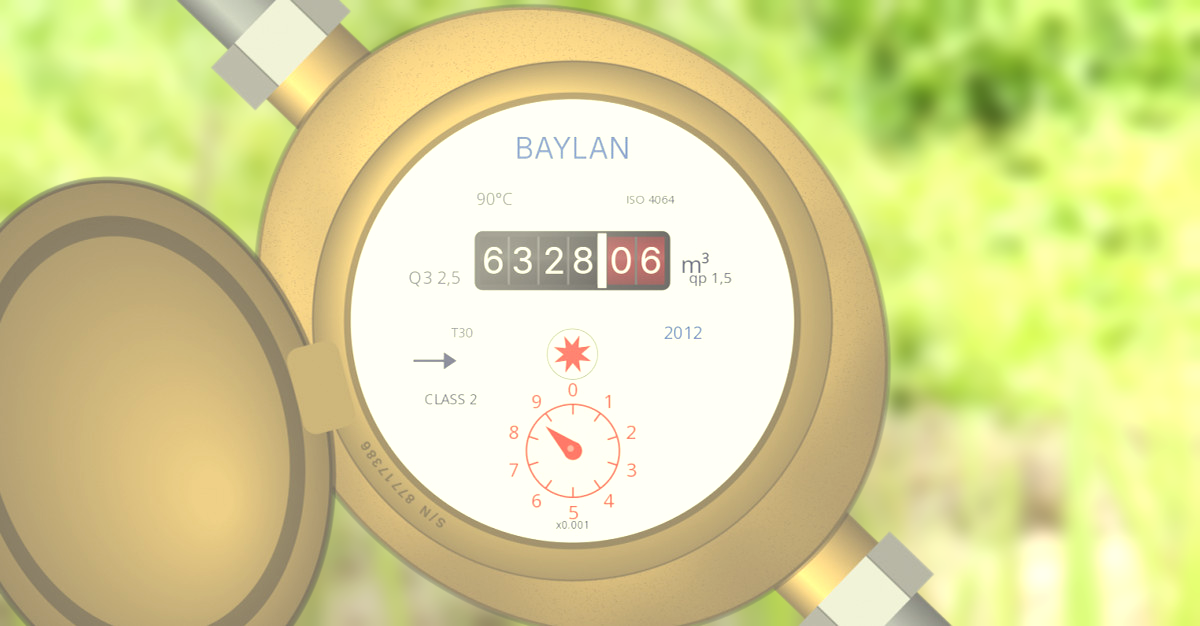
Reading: value=6328.068 unit=m³
